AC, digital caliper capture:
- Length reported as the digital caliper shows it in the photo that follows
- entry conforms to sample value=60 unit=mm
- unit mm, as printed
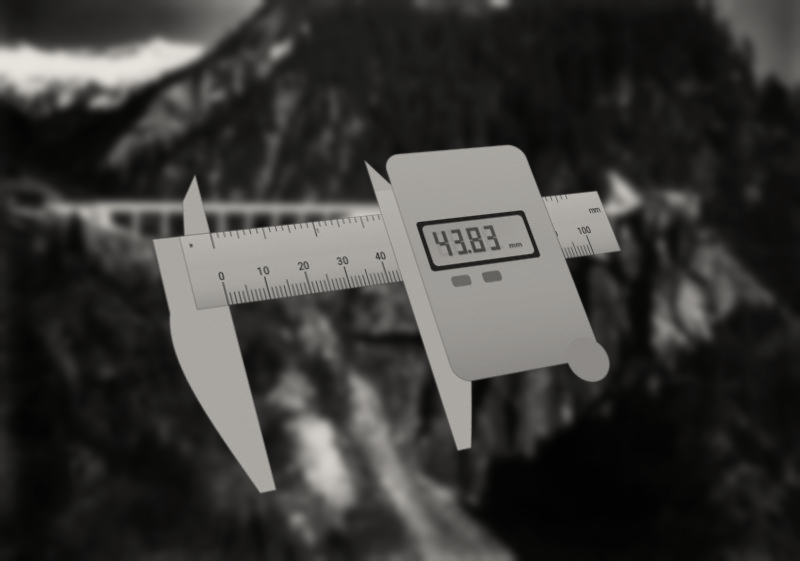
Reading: value=43.83 unit=mm
